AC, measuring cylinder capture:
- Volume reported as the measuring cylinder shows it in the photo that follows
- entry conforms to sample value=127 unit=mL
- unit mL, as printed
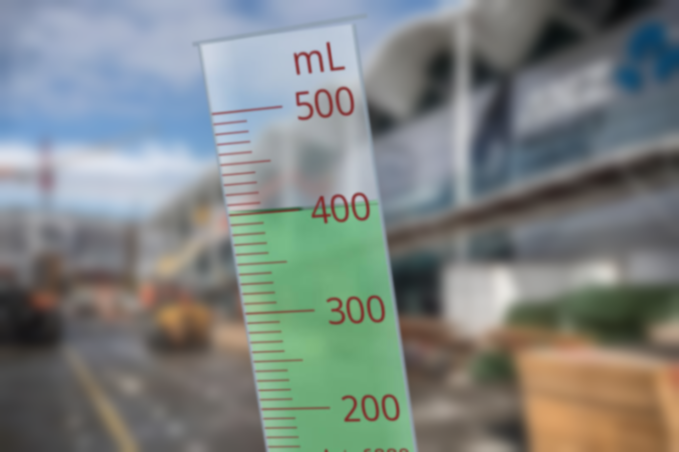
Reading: value=400 unit=mL
